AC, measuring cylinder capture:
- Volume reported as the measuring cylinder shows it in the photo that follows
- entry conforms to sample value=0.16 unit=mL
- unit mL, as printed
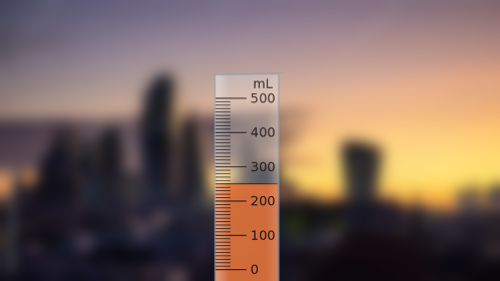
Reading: value=250 unit=mL
